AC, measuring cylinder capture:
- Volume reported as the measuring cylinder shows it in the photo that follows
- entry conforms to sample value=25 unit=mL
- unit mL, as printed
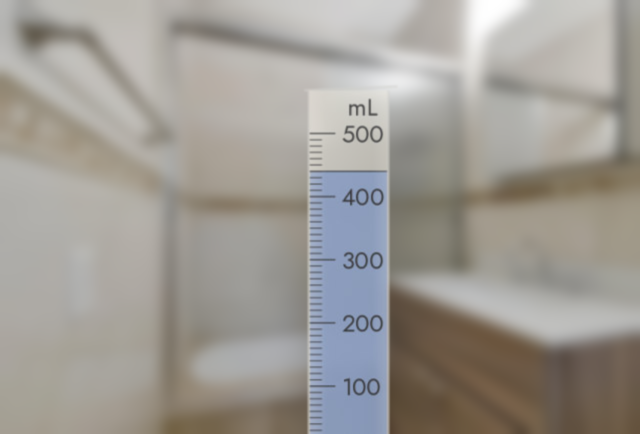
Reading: value=440 unit=mL
